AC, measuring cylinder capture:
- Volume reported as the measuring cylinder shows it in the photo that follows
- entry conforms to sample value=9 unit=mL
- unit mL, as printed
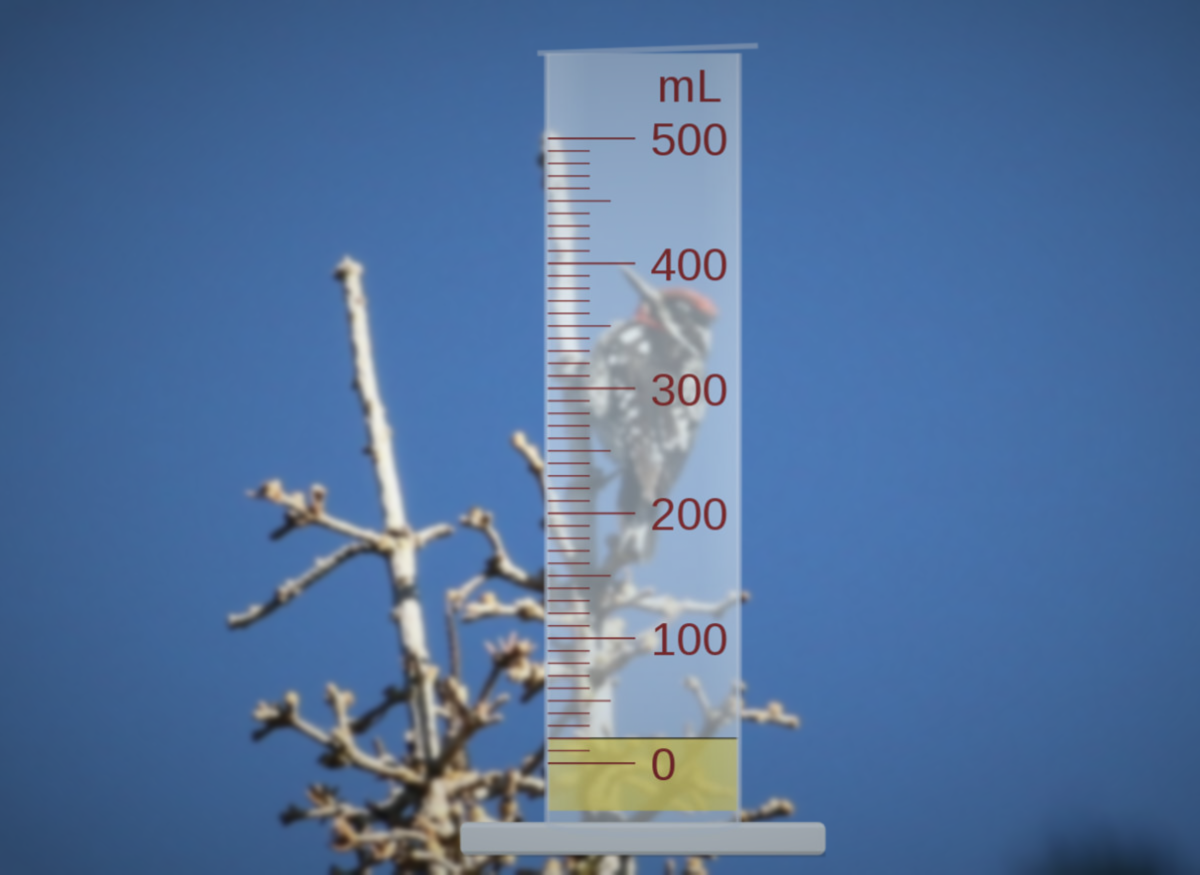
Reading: value=20 unit=mL
